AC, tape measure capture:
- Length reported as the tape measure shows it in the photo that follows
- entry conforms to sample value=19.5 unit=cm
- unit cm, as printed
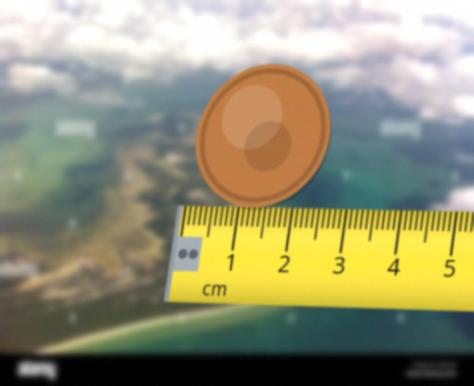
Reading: value=2.5 unit=cm
